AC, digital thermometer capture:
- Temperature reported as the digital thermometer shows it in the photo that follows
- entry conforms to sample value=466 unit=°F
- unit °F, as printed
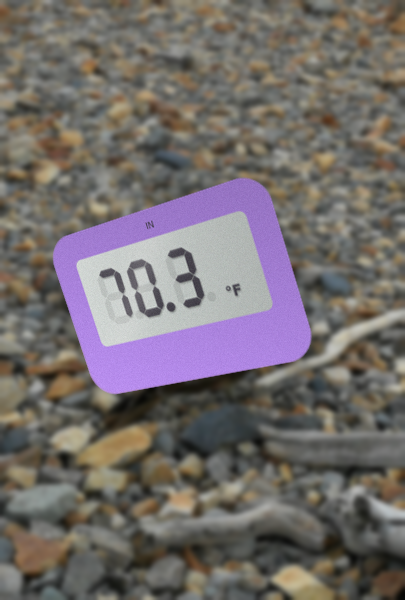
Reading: value=70.3 unit=°F
